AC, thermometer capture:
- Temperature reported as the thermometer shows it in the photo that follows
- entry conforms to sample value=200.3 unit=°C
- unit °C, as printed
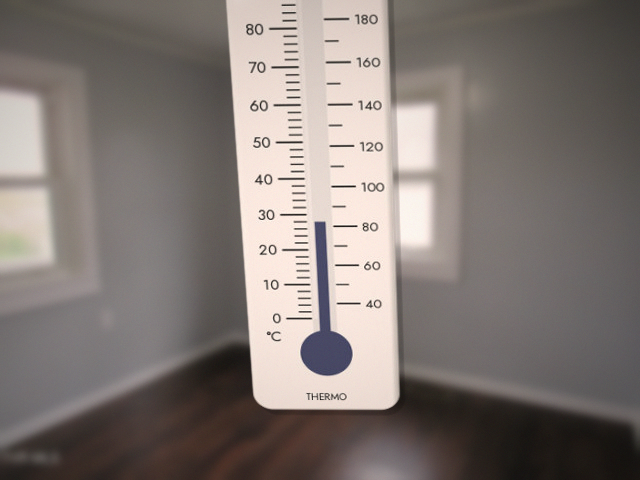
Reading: value=28 unit=°C
